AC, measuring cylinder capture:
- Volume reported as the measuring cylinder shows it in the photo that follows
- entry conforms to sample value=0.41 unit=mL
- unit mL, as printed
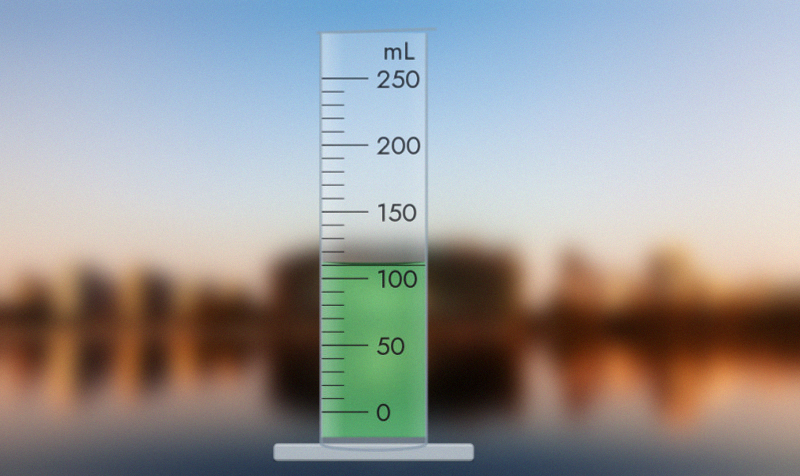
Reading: value=110 unit=mL
